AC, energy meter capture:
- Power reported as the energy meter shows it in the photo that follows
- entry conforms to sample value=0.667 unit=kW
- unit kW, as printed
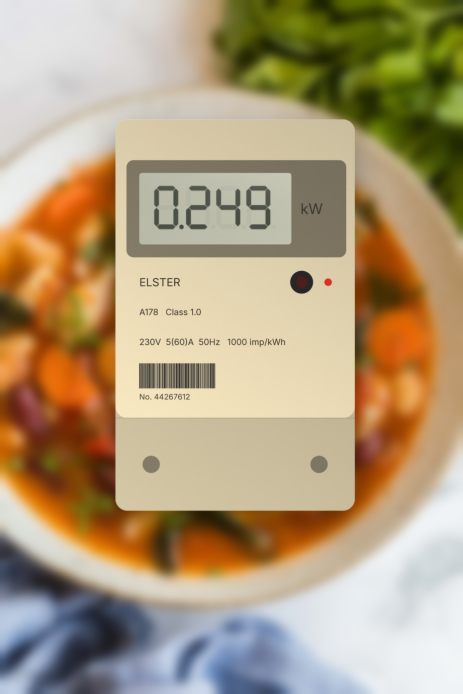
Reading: value=0.249 unit=kW
